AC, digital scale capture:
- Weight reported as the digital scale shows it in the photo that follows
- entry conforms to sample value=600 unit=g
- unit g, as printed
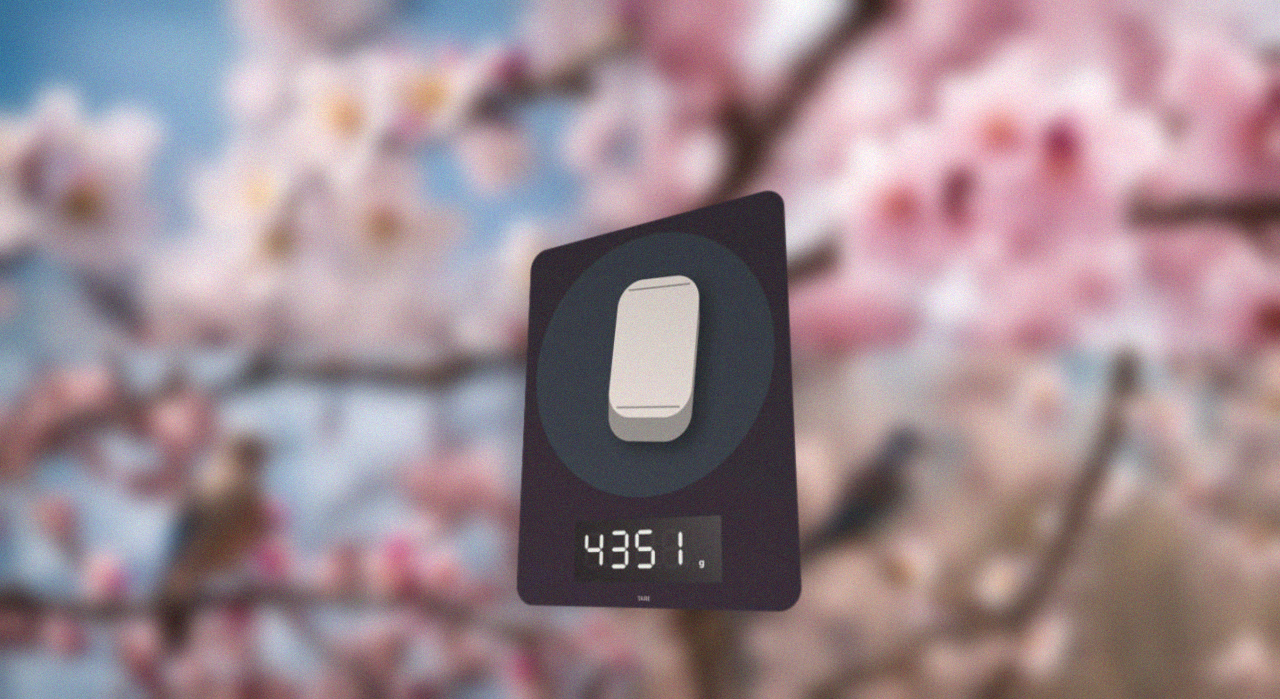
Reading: value=4351 unit=g
